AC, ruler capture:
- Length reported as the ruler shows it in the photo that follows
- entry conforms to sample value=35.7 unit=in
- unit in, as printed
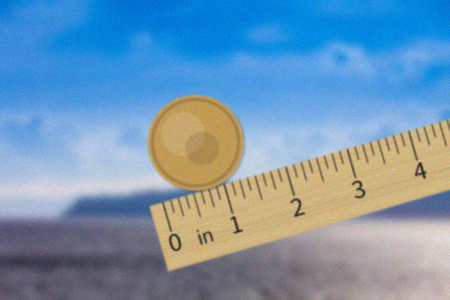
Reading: value=1.5 unit=in
